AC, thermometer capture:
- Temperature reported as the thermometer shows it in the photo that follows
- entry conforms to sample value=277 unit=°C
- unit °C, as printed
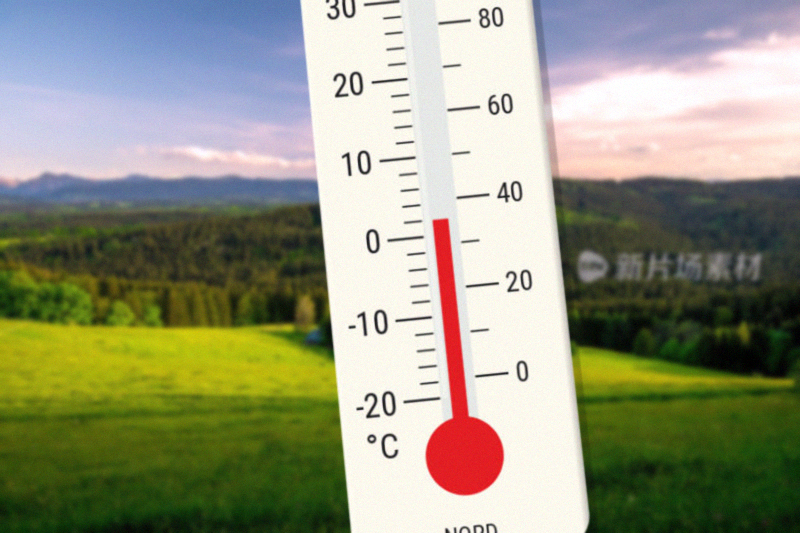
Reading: value=2 unit=°C
